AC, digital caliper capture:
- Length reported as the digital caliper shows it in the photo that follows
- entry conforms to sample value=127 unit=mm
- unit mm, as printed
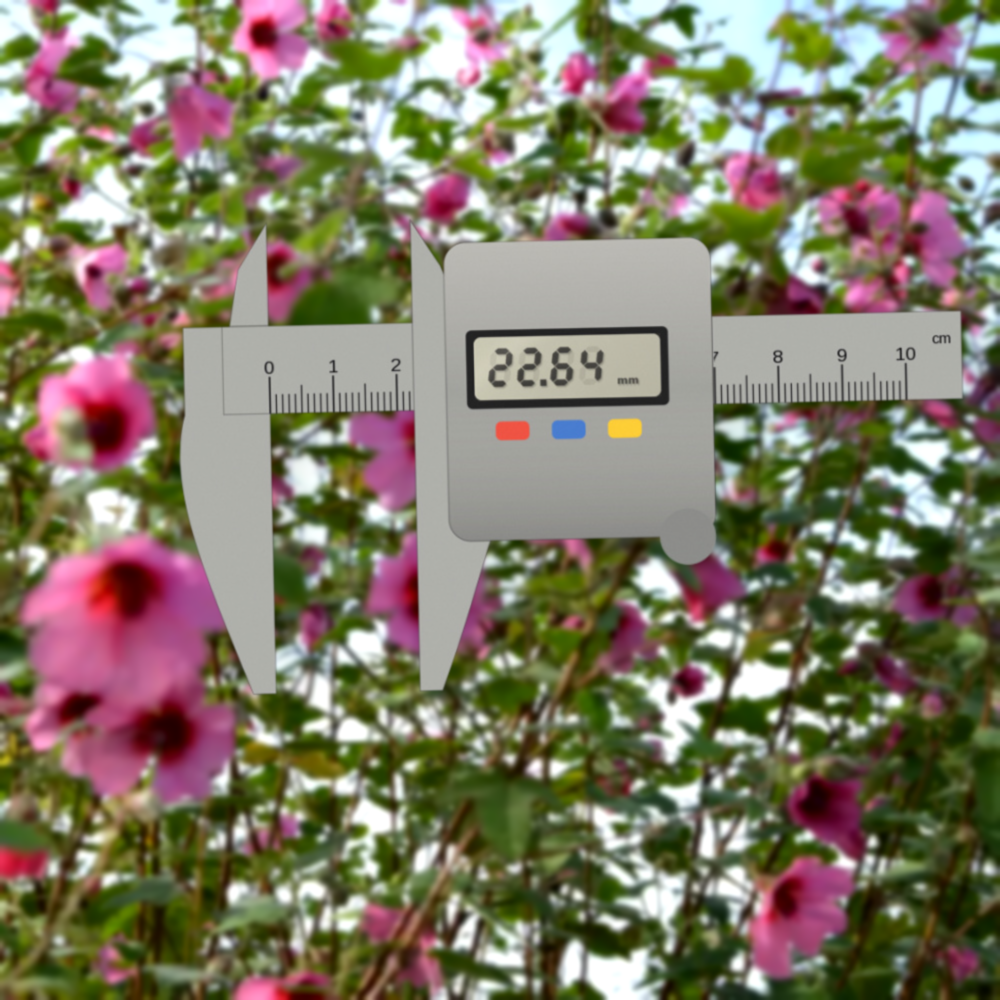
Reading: value=22.64 unit=mm
